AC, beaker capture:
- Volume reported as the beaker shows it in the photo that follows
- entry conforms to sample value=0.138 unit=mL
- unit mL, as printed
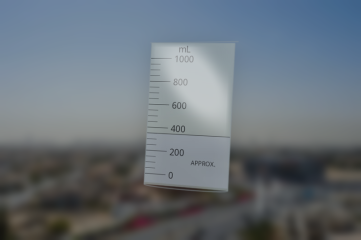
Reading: value=350 unit=mL
